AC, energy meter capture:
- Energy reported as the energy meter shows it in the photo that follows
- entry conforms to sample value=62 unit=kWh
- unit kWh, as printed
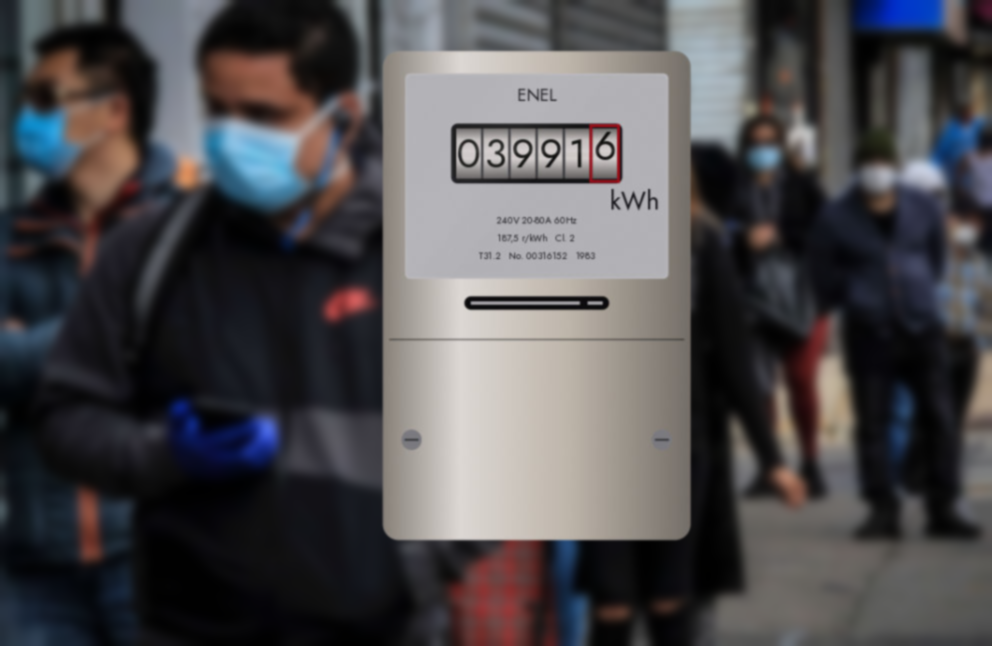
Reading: value=3991.6 unit=kWh
